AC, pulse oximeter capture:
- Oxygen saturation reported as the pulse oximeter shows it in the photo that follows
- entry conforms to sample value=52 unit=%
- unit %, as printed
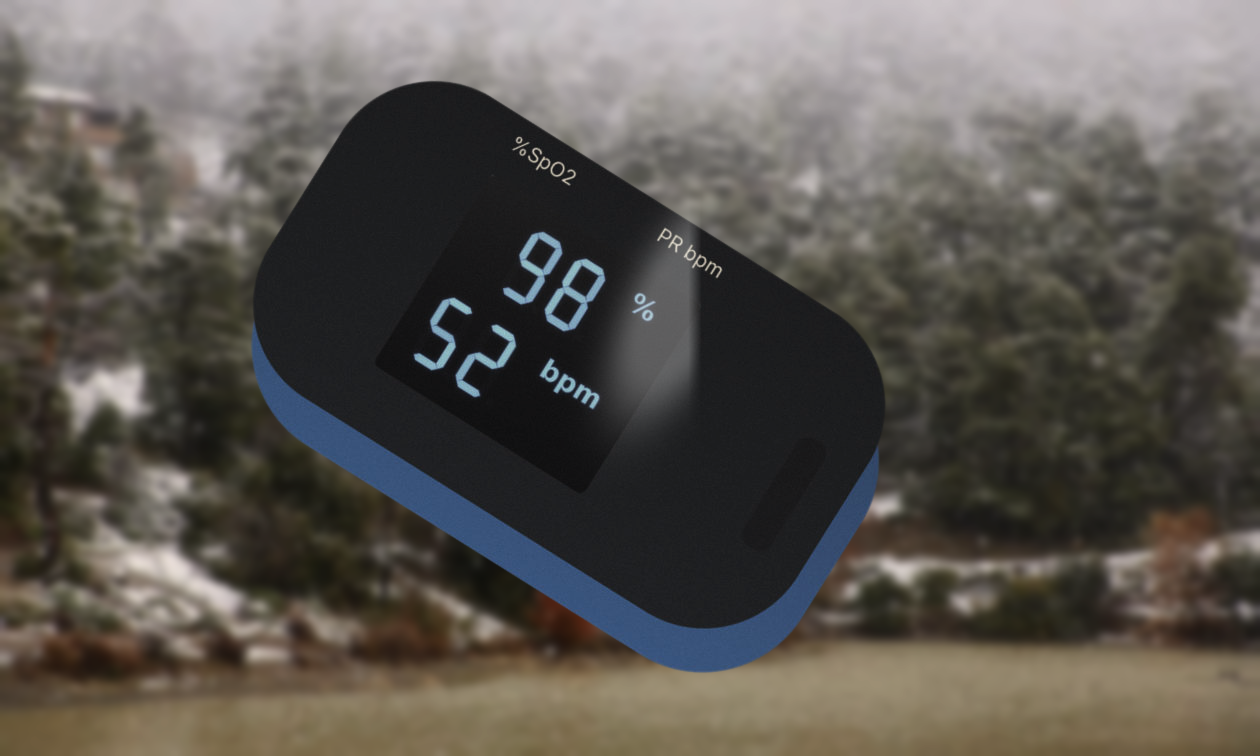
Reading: value=98 unit=%
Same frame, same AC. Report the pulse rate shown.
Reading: value=52 unit=bpm
